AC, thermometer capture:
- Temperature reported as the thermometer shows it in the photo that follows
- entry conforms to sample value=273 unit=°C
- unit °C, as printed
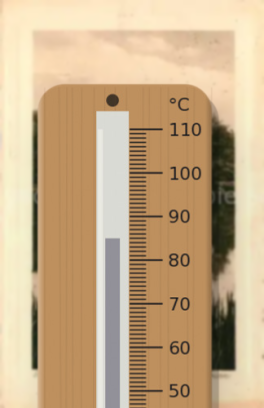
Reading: value=85 unit=°C
